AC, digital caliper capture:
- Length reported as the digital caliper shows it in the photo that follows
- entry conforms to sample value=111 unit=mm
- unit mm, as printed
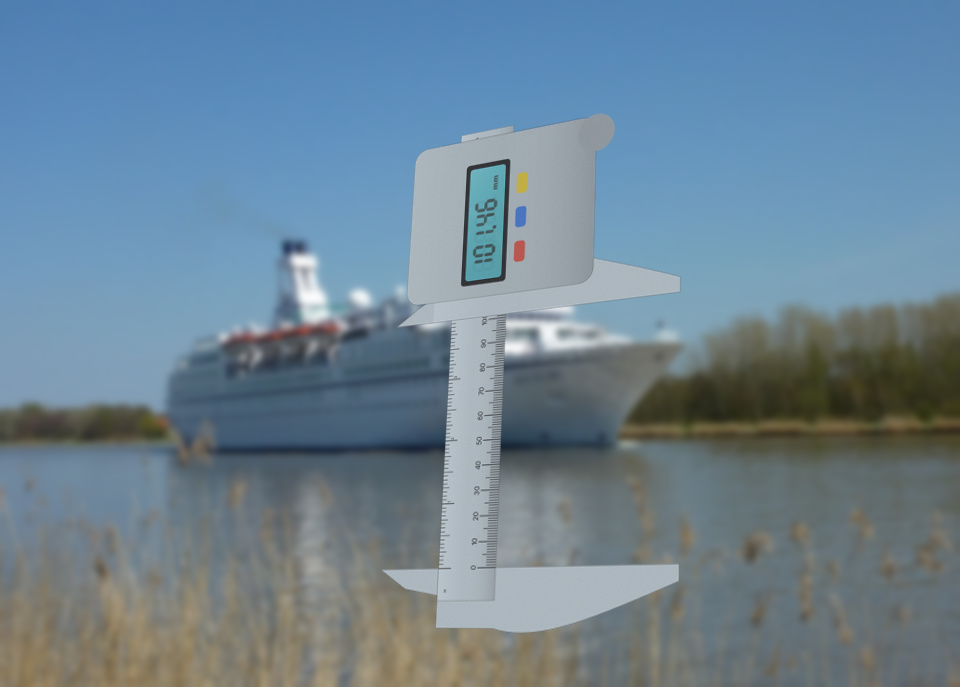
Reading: value=101.46 unit=mm
